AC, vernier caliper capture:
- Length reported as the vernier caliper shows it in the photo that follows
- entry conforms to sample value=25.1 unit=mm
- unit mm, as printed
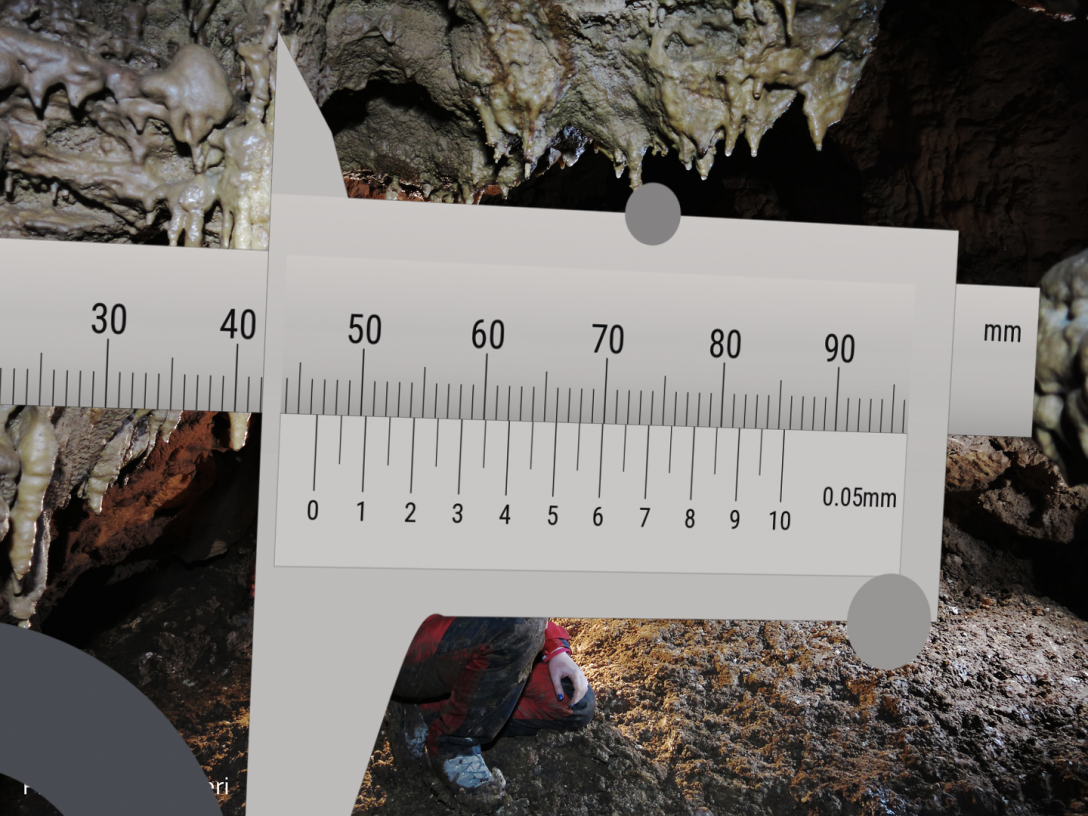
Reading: value=46.5 unit=mm
